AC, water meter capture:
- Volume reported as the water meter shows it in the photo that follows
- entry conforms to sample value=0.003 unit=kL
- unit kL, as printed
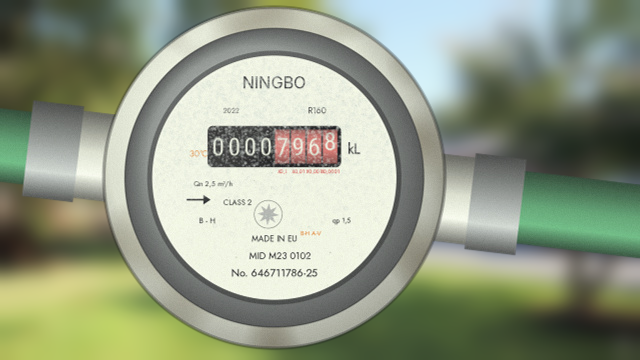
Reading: value=0.7968 unit=kL
